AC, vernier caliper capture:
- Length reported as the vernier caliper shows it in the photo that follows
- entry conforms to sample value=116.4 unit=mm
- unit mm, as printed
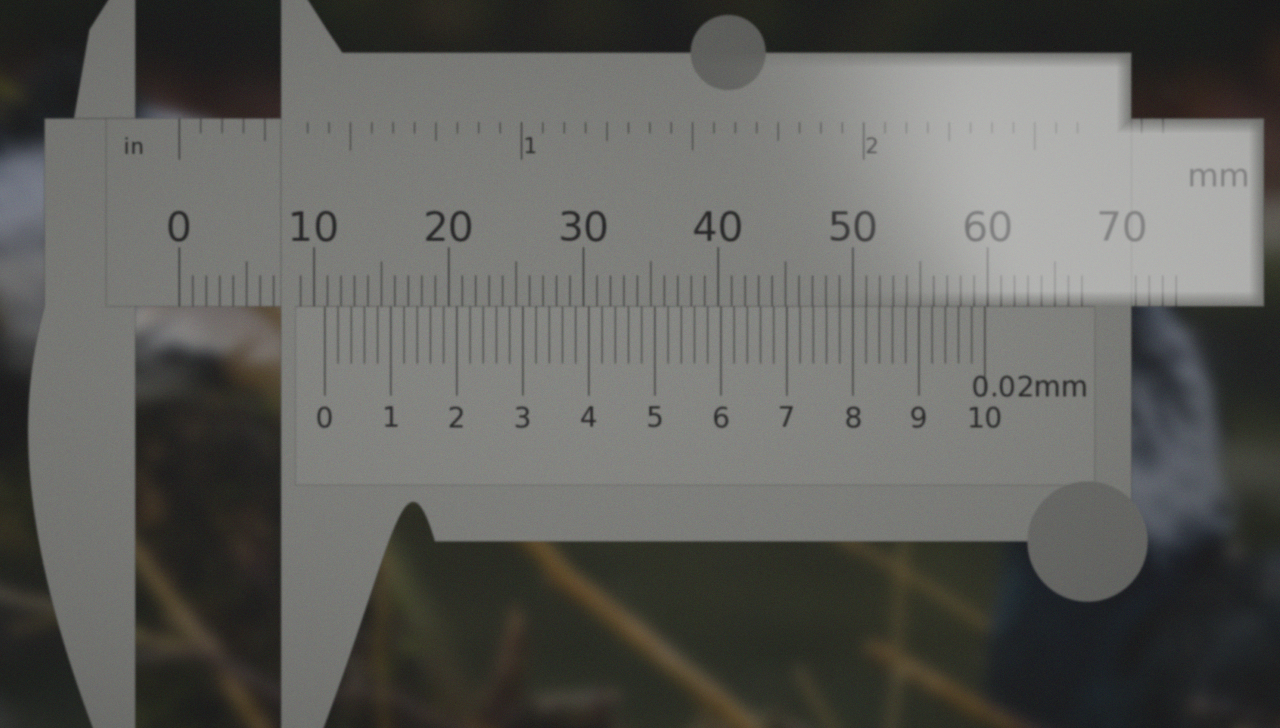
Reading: value=10.8 unit=mm
